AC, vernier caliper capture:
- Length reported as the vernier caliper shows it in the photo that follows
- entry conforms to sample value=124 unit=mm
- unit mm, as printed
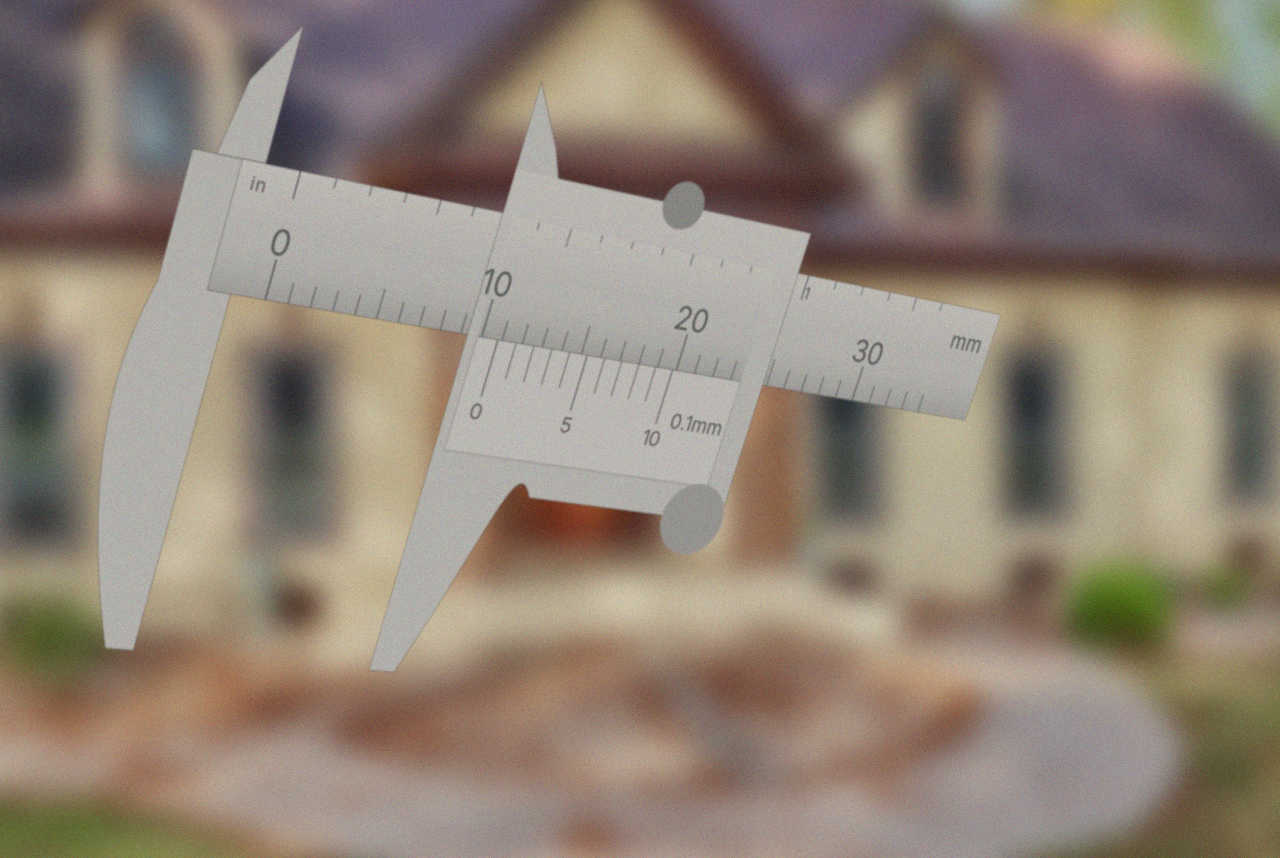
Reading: value=10.8 unit=mm
